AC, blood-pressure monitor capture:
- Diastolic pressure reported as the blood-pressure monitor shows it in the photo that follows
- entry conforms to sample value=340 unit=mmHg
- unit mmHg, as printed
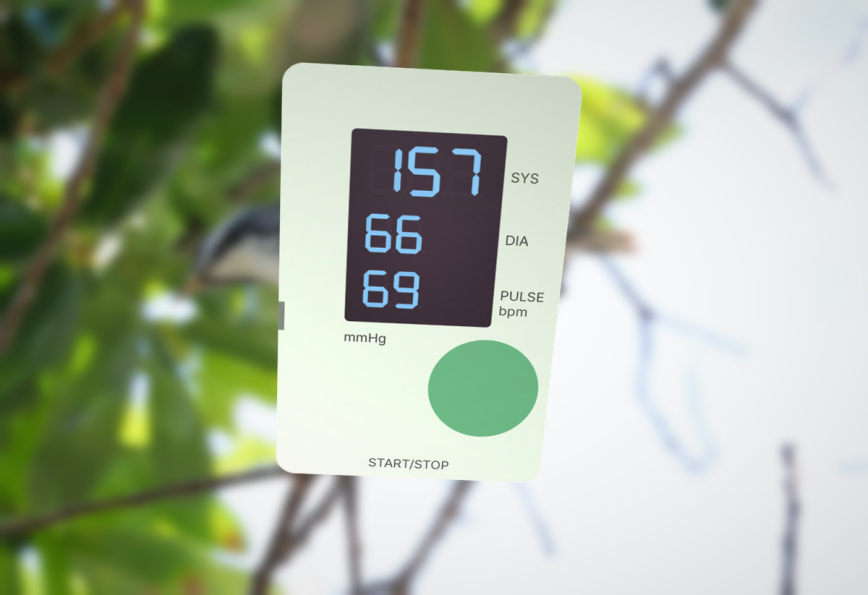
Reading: value=66 unit=mmHg
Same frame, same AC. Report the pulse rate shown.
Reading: value=69 unit=bpm
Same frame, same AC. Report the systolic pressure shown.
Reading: value=157 unit=mmHg
